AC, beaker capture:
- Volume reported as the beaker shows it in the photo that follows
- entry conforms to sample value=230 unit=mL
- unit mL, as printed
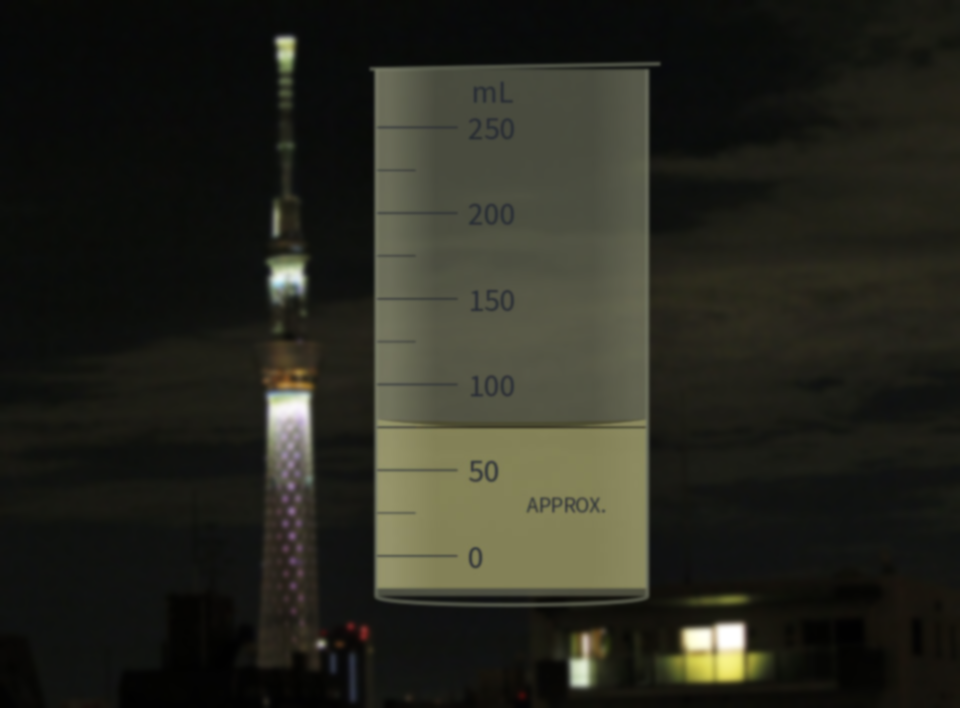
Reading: value=75 unit=mL
